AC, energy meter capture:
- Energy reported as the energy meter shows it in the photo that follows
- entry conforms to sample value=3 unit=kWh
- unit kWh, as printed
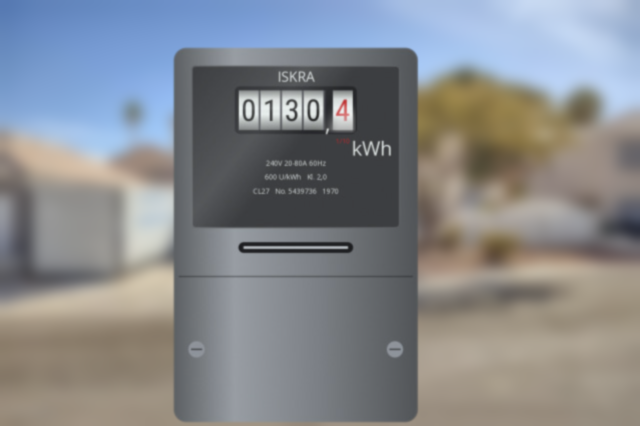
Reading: value=130.4 unit=kWh
